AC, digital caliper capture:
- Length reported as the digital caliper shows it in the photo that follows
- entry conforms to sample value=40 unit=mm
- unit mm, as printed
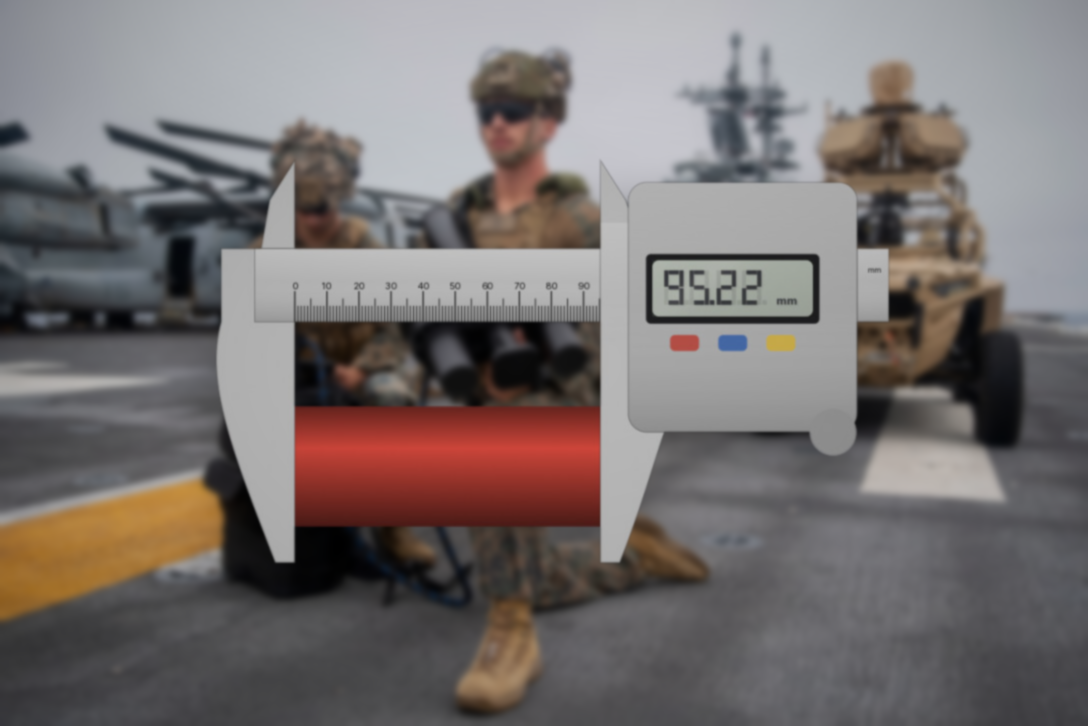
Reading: value=95.22 unit=mm
